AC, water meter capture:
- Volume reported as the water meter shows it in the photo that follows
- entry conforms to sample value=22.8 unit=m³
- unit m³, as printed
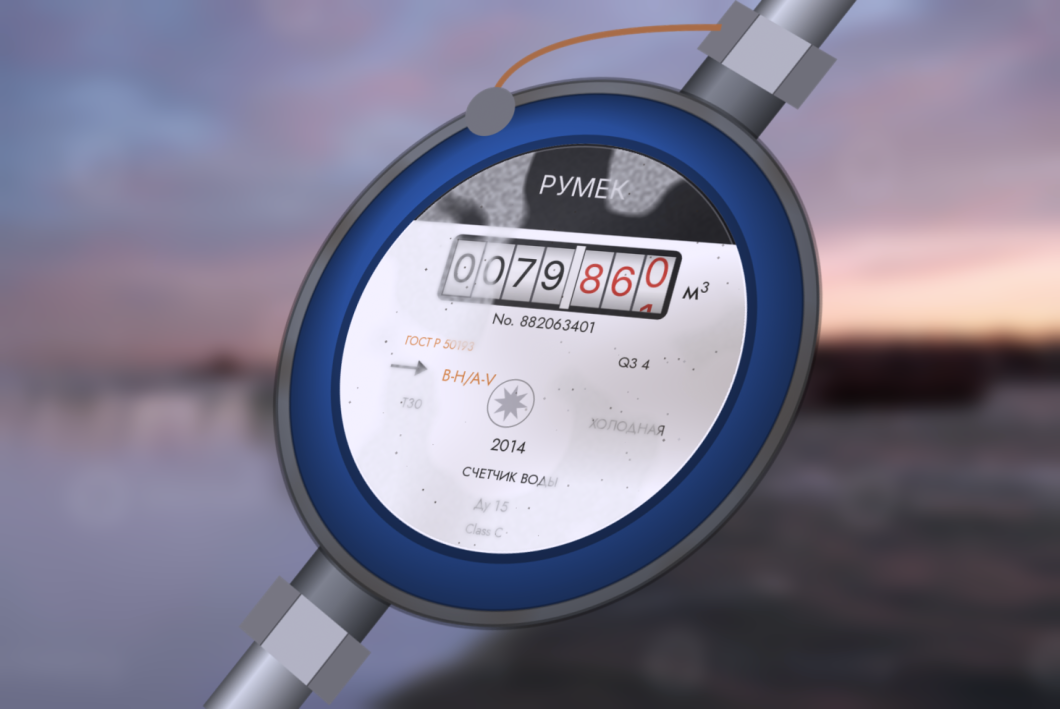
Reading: value=79.860 unit=m³
